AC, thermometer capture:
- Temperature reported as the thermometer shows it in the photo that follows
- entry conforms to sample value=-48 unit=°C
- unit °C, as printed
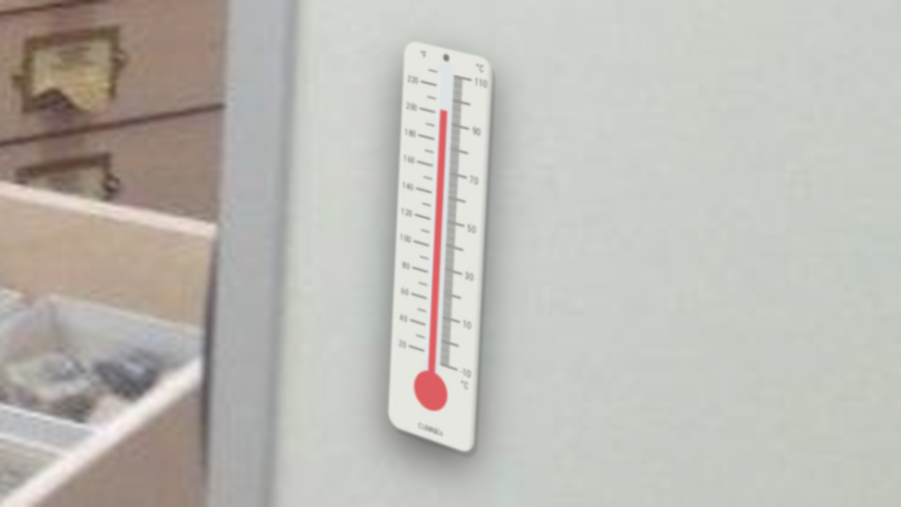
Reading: value=95 unit=°C
